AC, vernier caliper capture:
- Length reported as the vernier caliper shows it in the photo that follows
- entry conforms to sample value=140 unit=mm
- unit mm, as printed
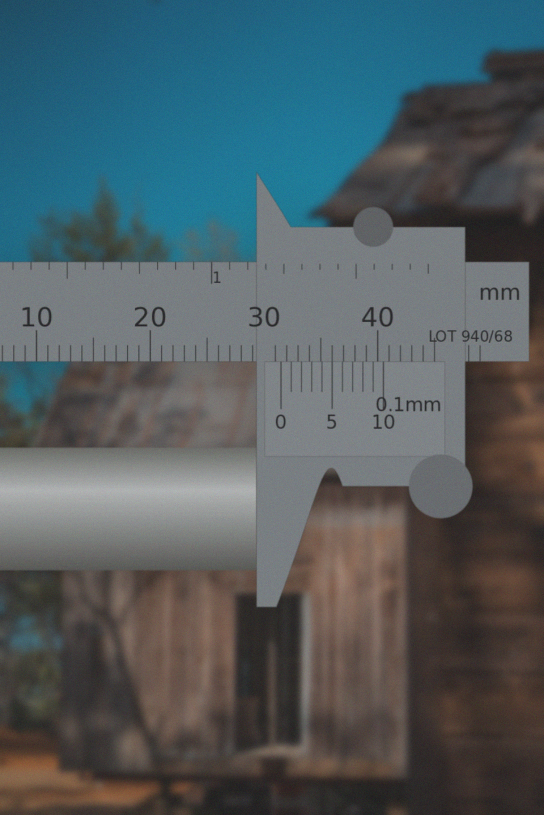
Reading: value=31.5 unit=mm
